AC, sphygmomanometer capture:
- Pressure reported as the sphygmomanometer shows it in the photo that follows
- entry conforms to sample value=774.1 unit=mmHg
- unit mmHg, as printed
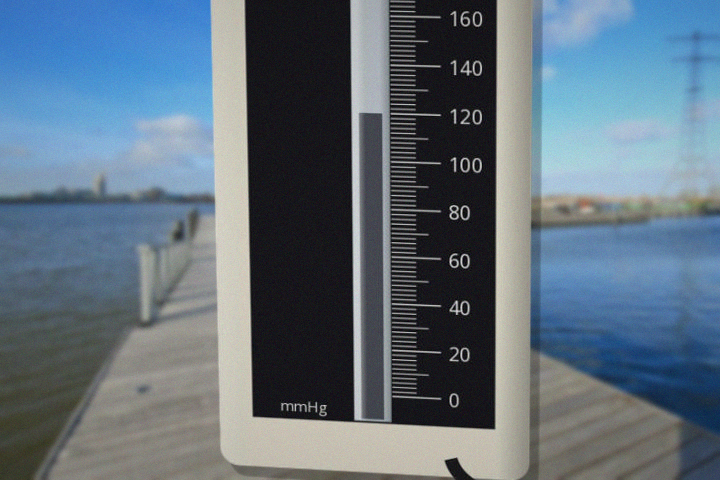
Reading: value=120 unit=mmHg
